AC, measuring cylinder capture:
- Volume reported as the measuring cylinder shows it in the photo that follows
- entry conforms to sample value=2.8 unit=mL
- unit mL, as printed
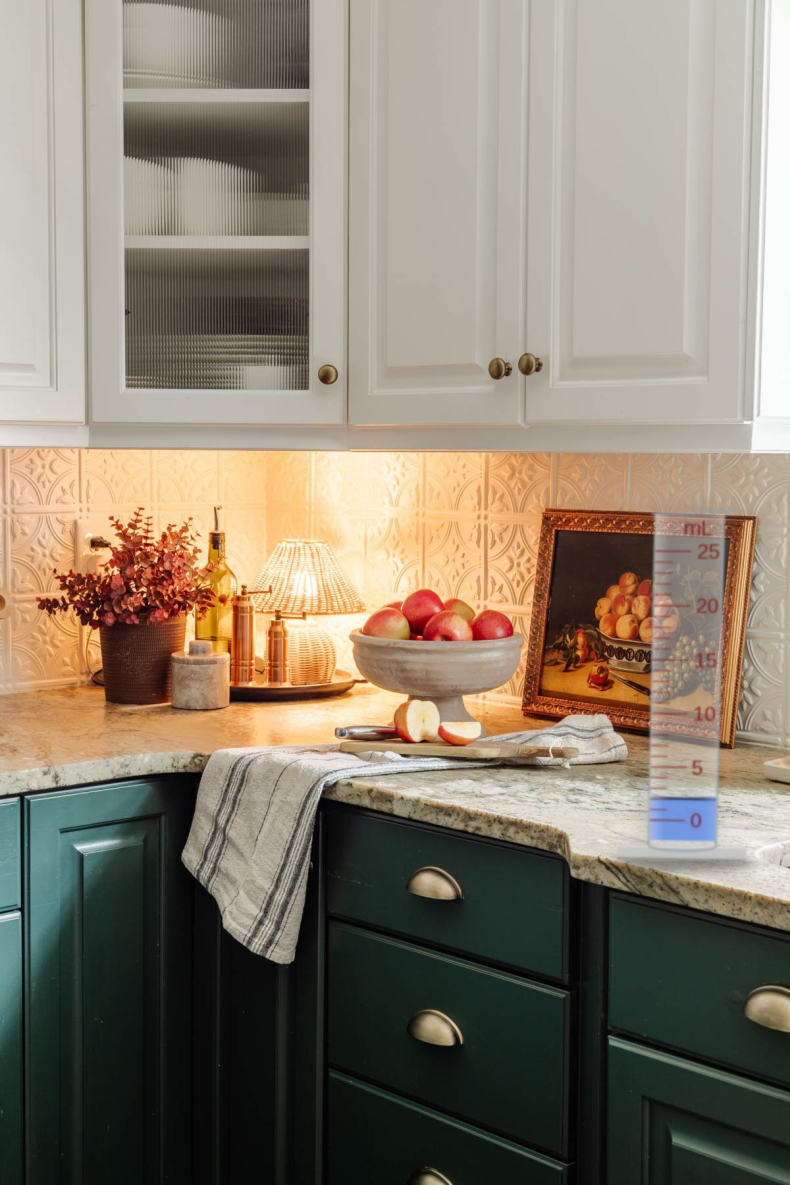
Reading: value=2 unit=mL
